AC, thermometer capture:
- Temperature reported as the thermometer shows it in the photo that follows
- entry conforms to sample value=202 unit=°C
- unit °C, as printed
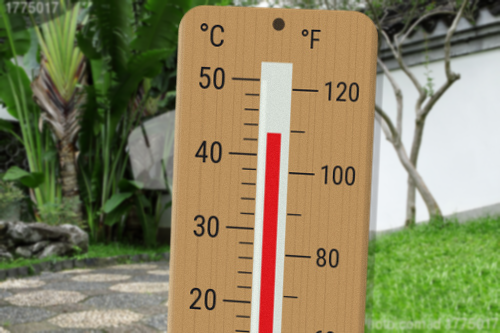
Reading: value=43 unit=°C
